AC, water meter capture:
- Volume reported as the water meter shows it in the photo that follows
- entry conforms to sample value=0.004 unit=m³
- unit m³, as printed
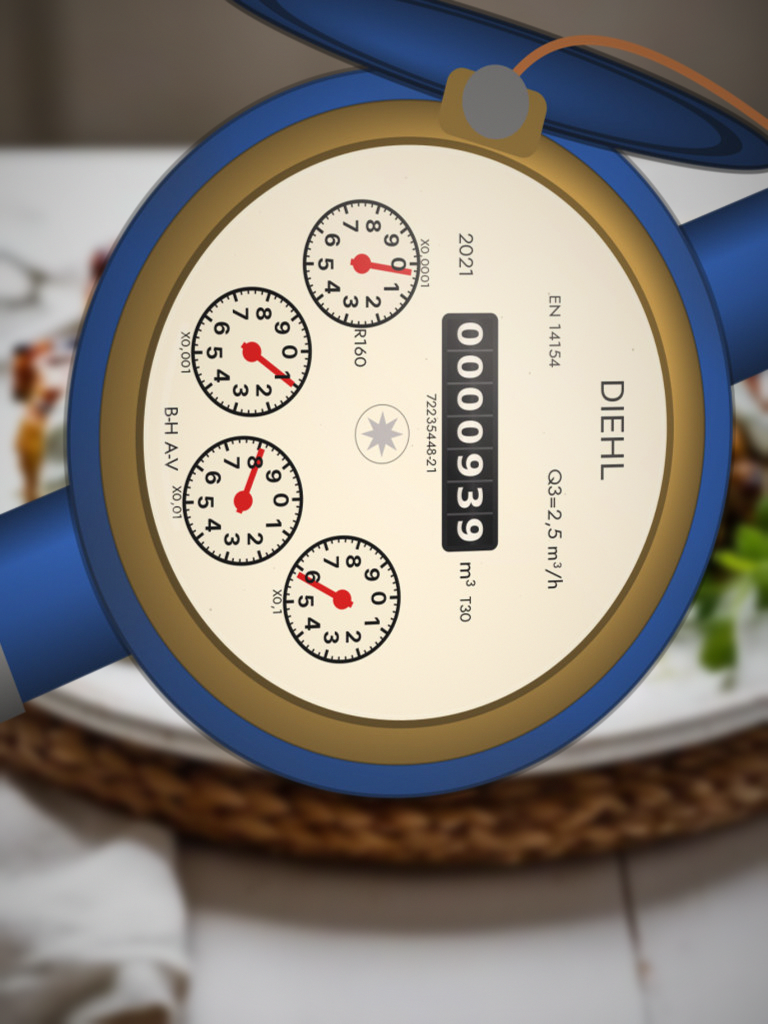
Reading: value=939.5810 unit=m³
